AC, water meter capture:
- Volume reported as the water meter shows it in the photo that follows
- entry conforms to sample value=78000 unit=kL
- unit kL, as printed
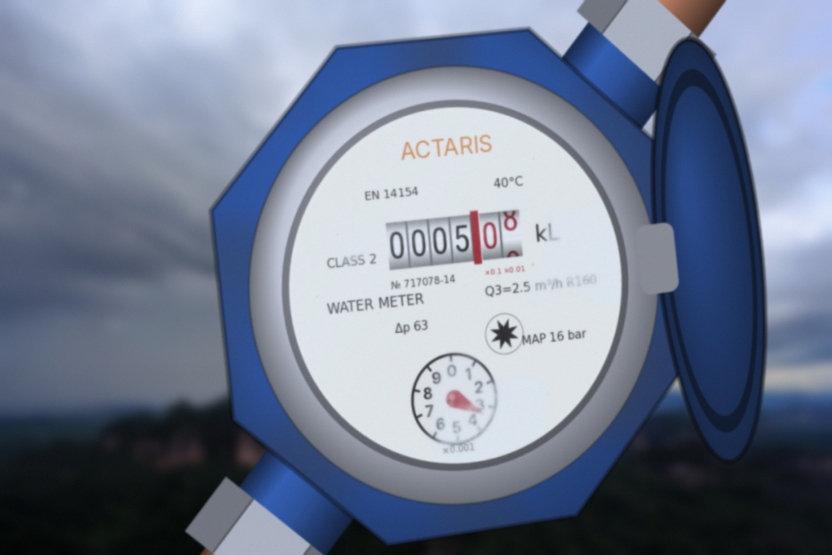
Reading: value=5.083 unit=kL
